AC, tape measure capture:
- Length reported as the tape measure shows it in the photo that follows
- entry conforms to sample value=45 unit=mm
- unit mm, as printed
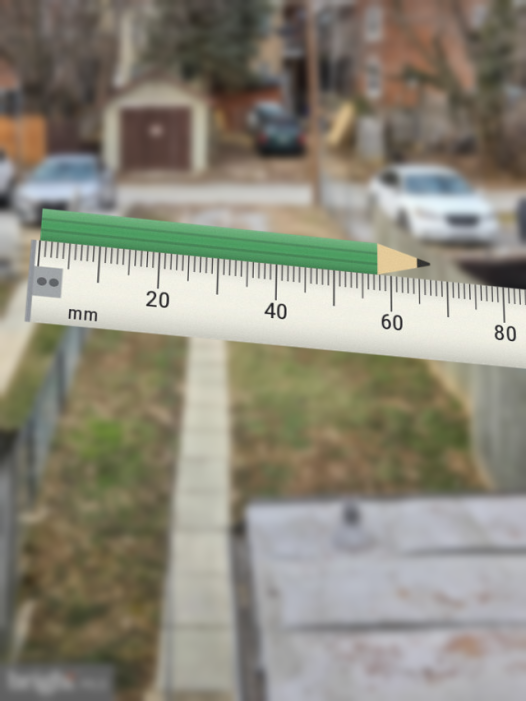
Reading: value=67 unit=mm
